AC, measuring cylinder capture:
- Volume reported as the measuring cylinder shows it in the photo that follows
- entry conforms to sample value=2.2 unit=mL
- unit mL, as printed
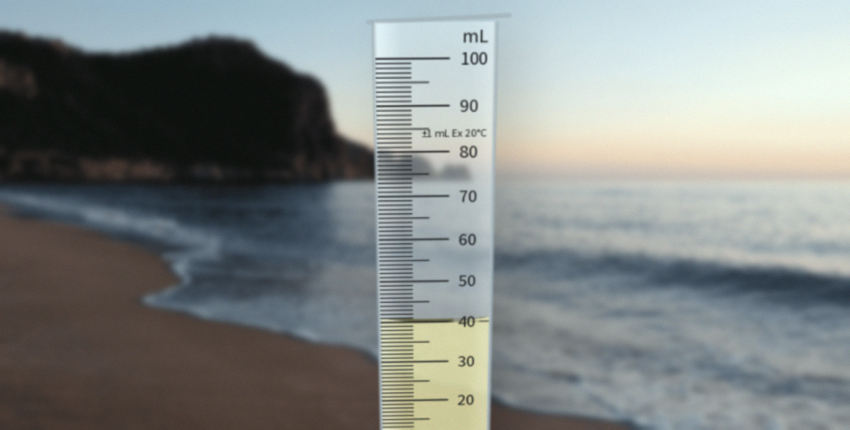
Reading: value=40 unit=mL
